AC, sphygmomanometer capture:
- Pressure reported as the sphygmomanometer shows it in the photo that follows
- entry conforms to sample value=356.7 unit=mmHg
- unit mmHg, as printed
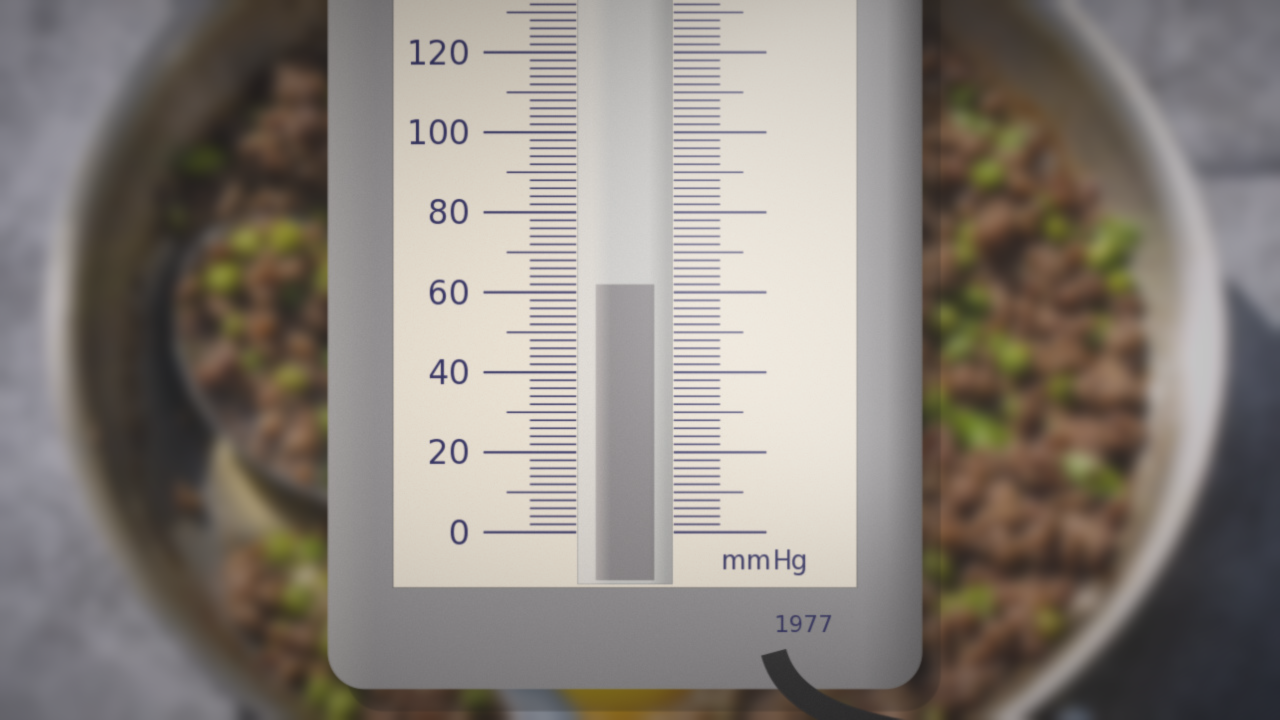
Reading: value=62 unit=mmHg
